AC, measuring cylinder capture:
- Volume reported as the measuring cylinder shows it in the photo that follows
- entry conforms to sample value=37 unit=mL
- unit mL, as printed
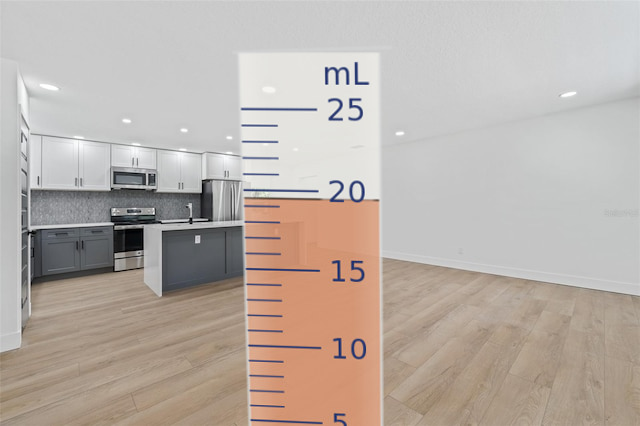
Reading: value=19.5 unit=mL
